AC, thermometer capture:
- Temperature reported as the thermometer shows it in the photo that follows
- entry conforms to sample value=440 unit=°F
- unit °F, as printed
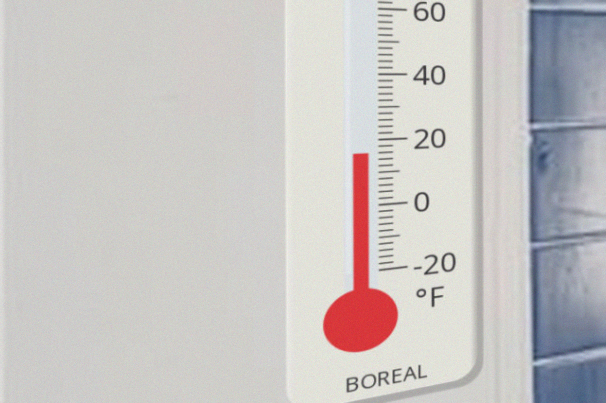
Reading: value=16 unit=°F
